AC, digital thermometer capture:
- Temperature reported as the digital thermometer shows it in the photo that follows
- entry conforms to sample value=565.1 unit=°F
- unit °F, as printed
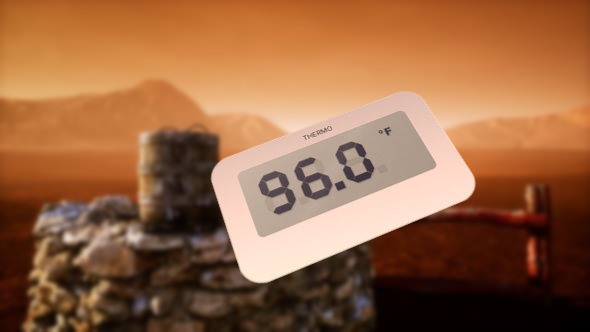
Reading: value=96.0 unit=°F
